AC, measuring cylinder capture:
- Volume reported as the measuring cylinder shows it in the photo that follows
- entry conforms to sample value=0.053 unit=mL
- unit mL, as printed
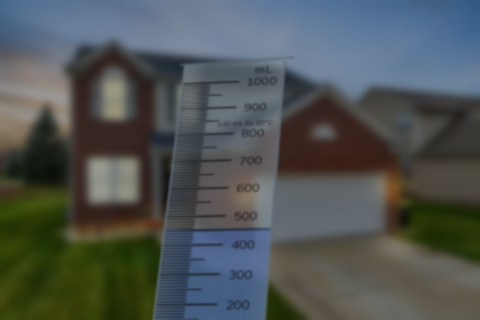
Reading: value=450 unit=mL
